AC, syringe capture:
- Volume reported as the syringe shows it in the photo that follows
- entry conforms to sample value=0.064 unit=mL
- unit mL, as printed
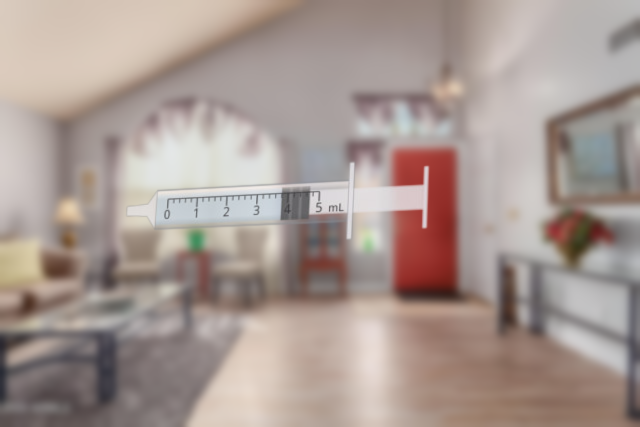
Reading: value=3.8 unit=mL
